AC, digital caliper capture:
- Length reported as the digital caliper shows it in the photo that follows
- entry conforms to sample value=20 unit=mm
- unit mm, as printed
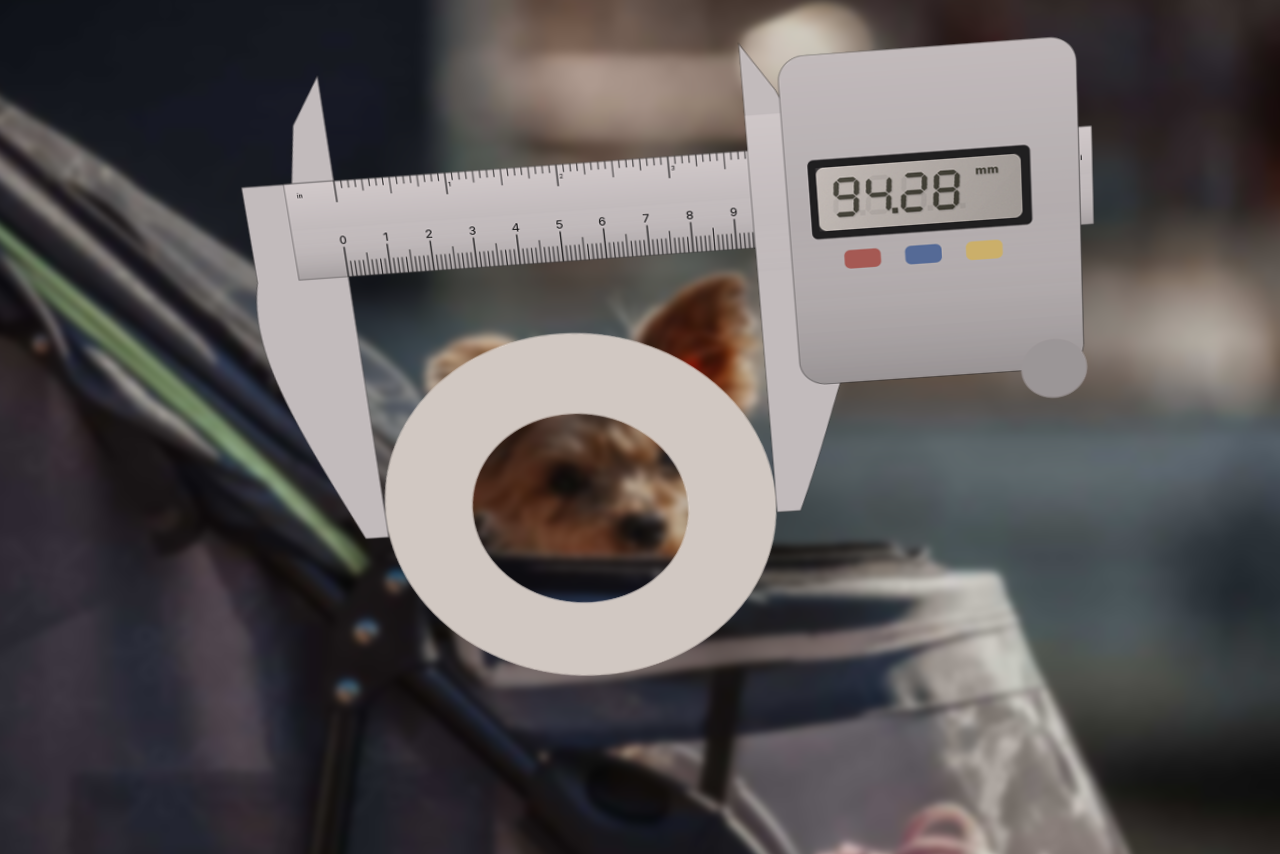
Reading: value=94.28 unit=mm
